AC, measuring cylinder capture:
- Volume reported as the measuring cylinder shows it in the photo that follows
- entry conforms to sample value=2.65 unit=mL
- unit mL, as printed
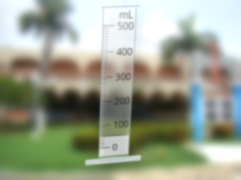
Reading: value=50 unit=mL
